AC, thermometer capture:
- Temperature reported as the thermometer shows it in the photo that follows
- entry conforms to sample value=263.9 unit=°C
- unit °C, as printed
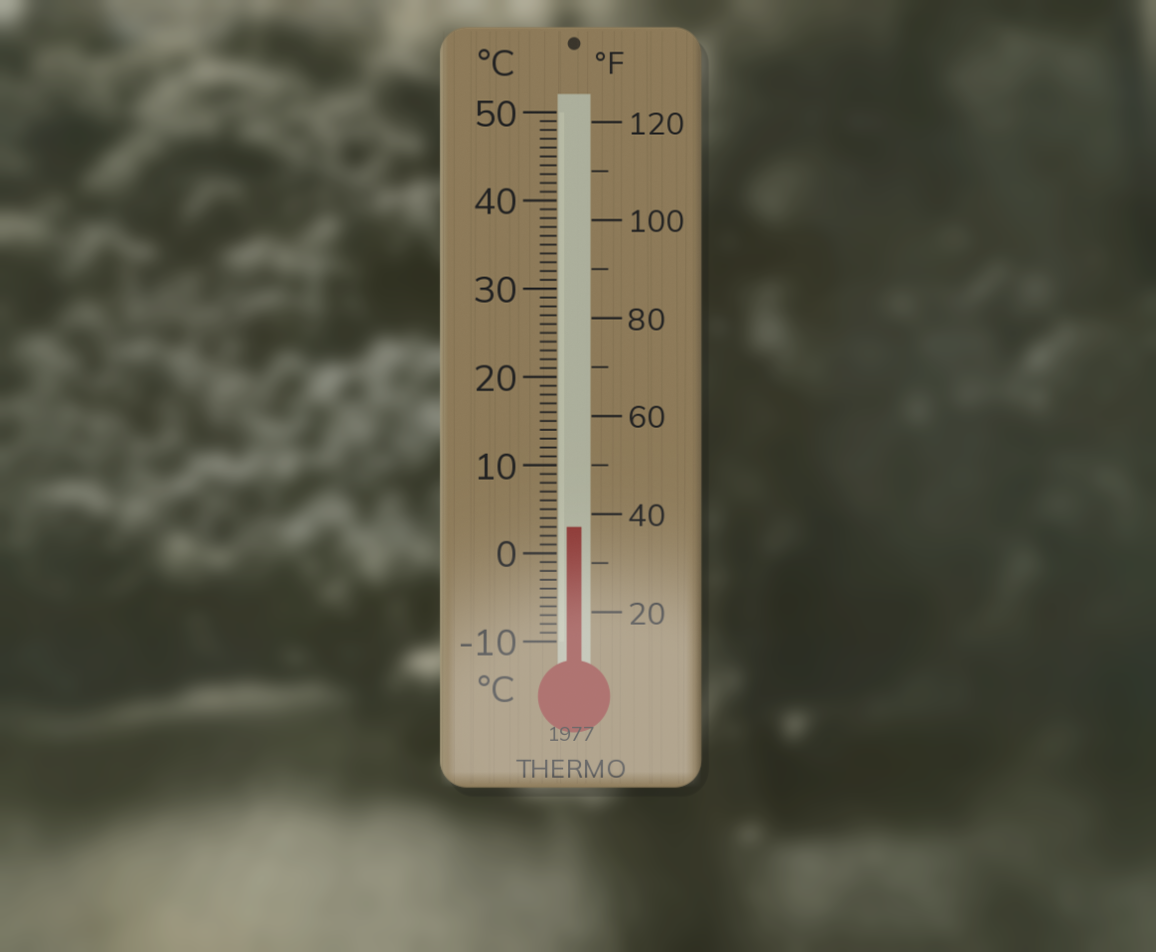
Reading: value=3 unit=°C
